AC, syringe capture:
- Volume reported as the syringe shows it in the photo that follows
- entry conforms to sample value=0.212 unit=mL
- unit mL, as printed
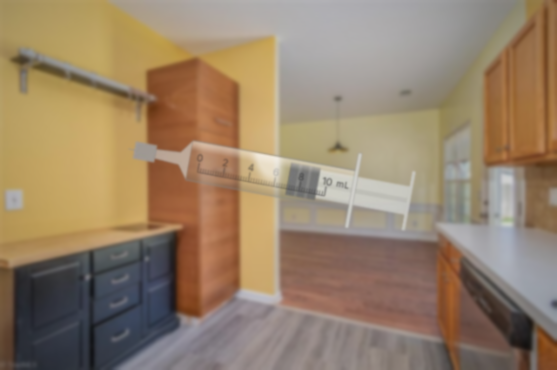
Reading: value=7 unit=mL
